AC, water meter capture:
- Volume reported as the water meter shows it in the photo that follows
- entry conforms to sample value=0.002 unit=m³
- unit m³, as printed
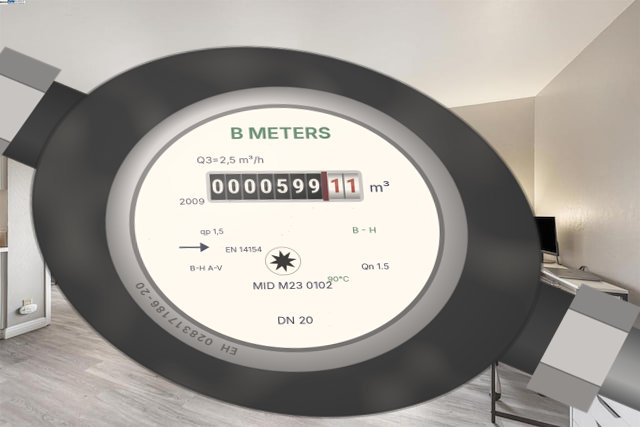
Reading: value=599.11 unit=m³
